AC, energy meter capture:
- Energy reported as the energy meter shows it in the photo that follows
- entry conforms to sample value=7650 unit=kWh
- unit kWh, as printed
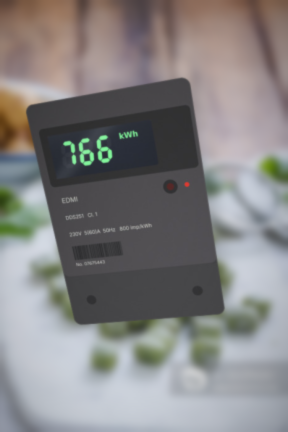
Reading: value=766 unit=kWh
